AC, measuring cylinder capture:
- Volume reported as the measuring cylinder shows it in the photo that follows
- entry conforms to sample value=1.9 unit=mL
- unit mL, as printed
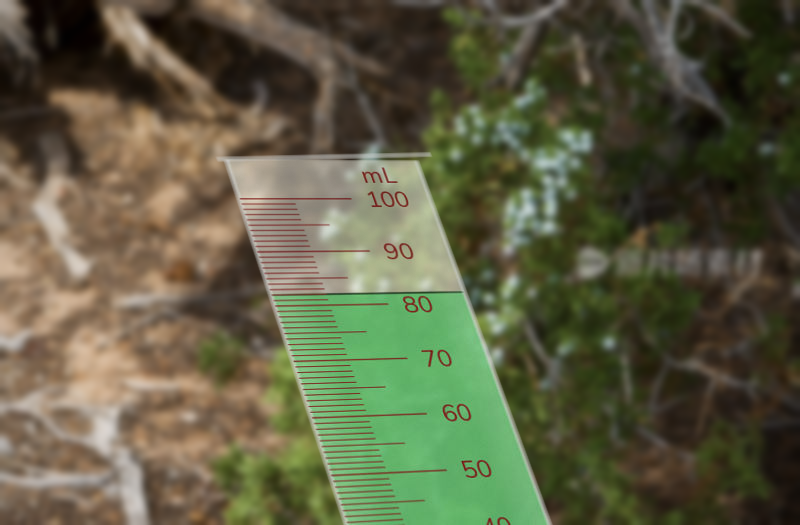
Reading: value=82 unit=mL
